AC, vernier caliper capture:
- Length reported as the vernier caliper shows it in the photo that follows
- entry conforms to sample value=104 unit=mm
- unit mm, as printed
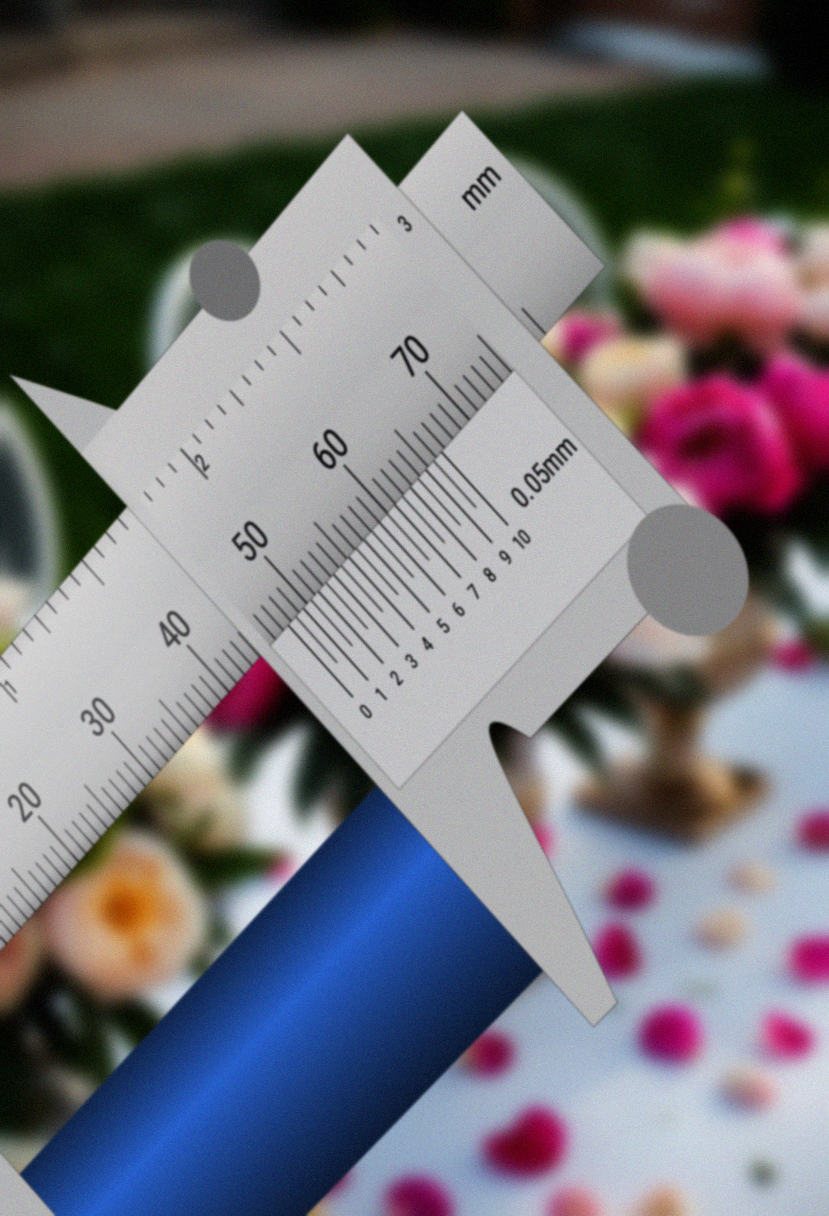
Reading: value=47.6 unit=mm
